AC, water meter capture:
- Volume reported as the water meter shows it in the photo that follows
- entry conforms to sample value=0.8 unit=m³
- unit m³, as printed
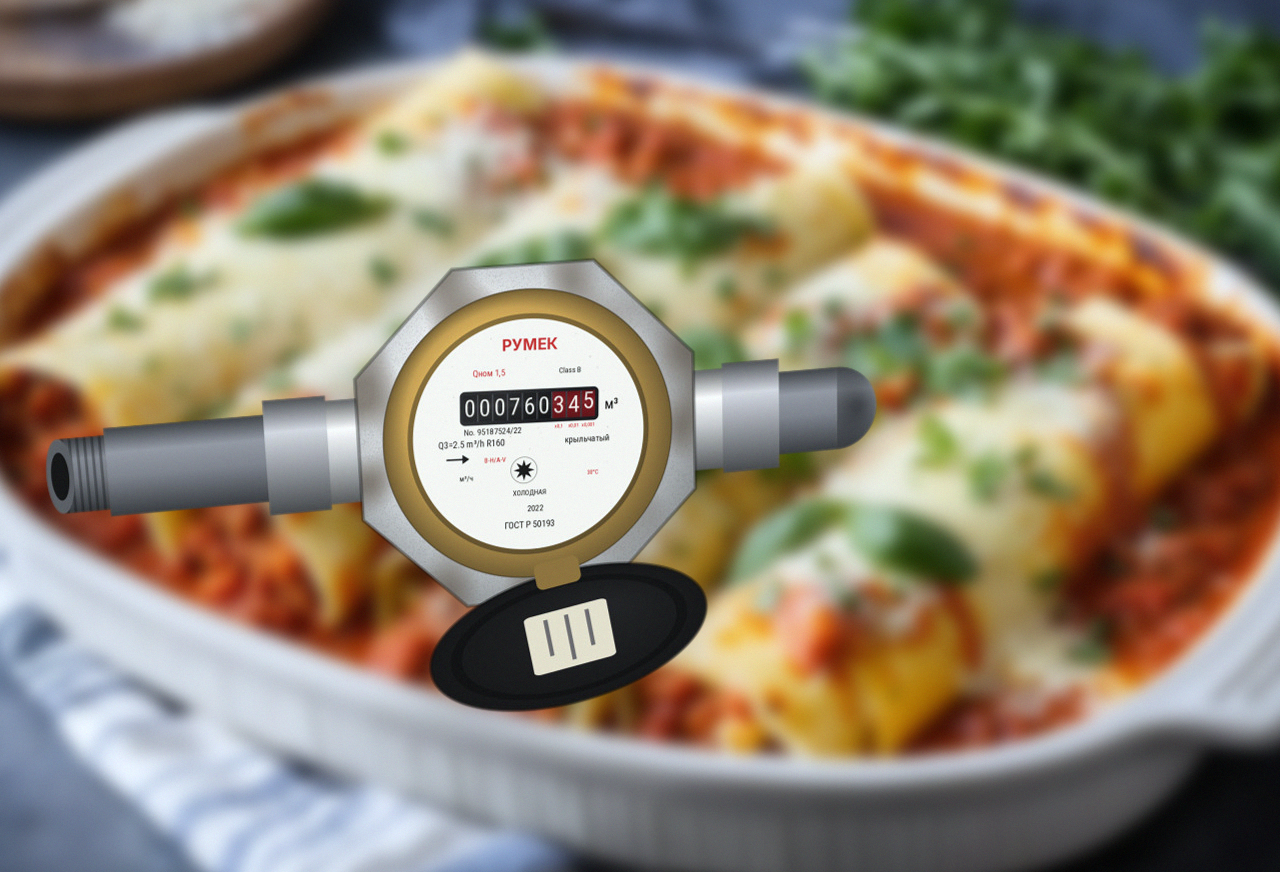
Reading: value=760.345 unit=m³
